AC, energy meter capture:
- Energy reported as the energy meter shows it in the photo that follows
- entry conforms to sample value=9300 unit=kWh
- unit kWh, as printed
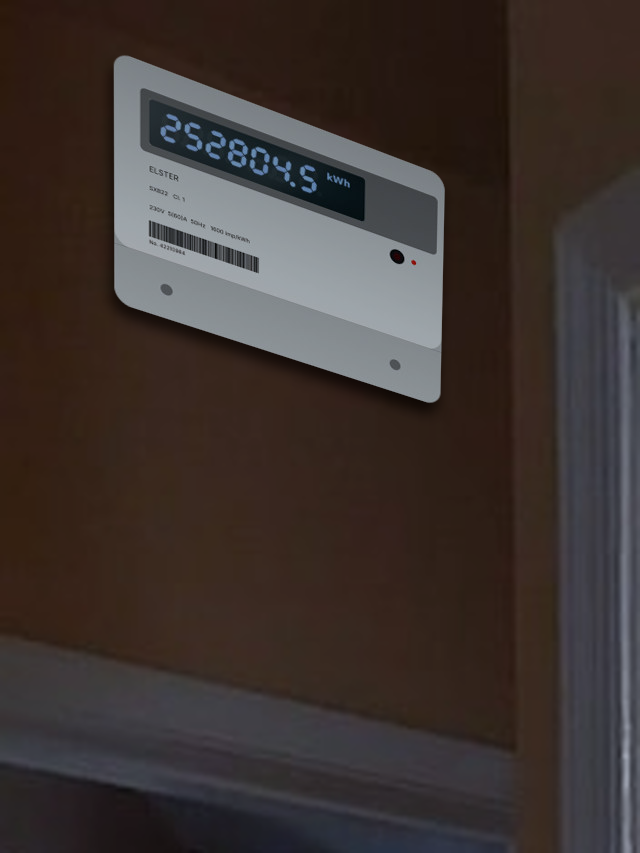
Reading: value=252804.5 unit=kWh
